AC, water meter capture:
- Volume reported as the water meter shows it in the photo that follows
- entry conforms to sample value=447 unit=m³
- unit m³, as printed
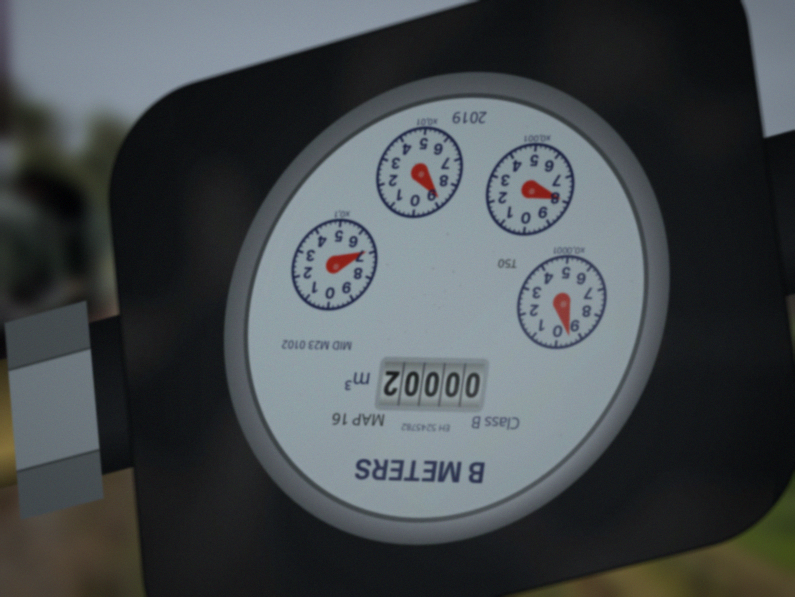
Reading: value=2.6879 unit=m³
